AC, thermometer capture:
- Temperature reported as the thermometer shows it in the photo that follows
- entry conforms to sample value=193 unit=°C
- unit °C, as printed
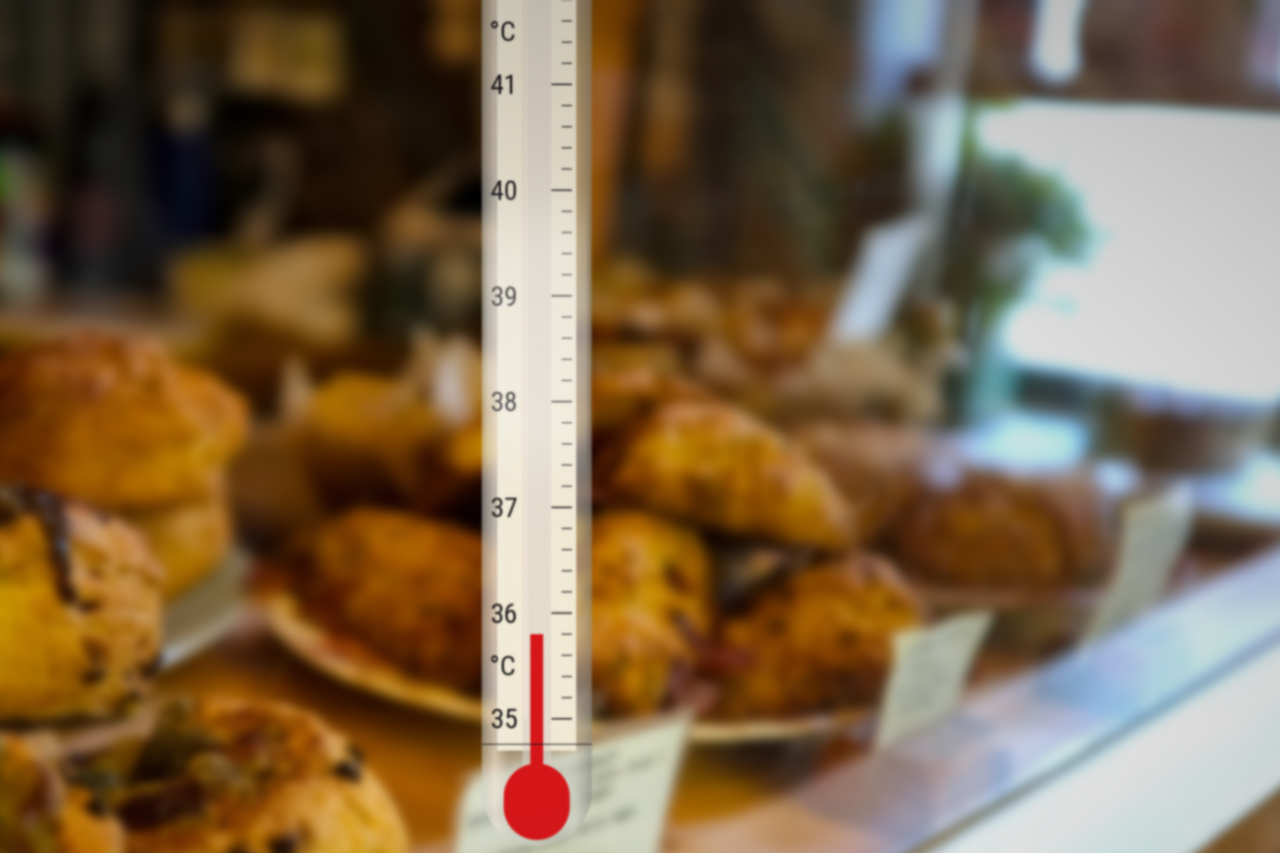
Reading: value=35.8 unit=°C
